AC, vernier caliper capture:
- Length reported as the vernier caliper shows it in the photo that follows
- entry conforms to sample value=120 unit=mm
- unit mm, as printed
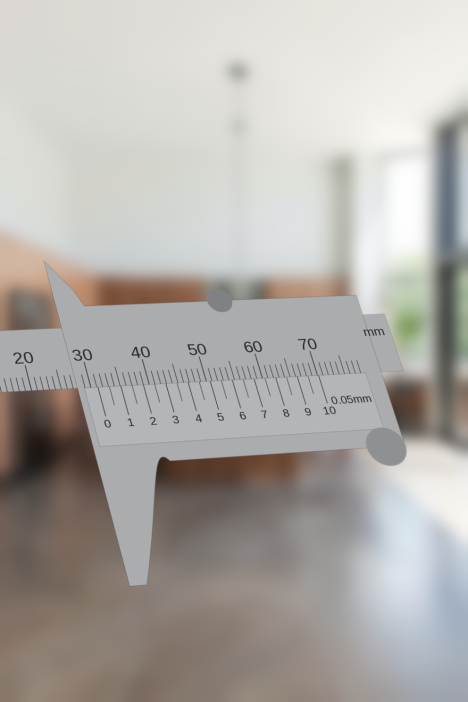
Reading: value=31.2 unit=mm
